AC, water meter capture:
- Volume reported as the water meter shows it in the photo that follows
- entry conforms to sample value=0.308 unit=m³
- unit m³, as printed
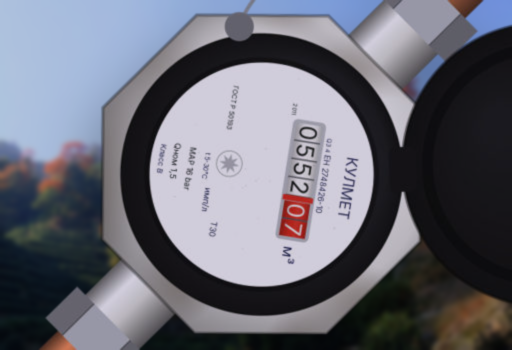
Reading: value=552.07 unit=m³
